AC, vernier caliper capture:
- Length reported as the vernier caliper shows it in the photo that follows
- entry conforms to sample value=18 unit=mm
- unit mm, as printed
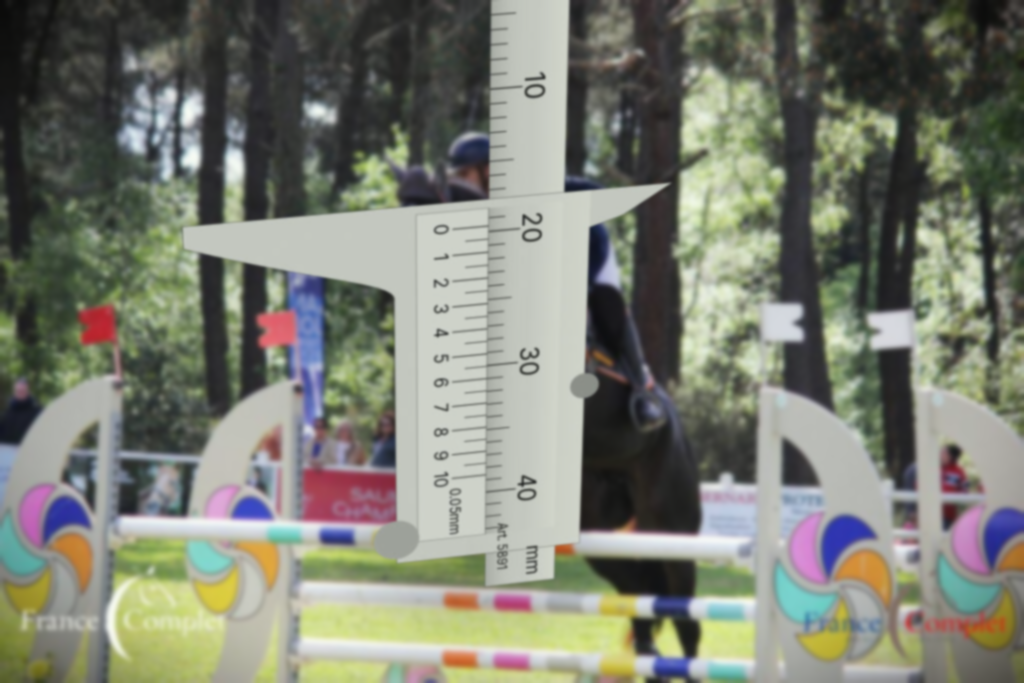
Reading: value=19.6 unit=mm
